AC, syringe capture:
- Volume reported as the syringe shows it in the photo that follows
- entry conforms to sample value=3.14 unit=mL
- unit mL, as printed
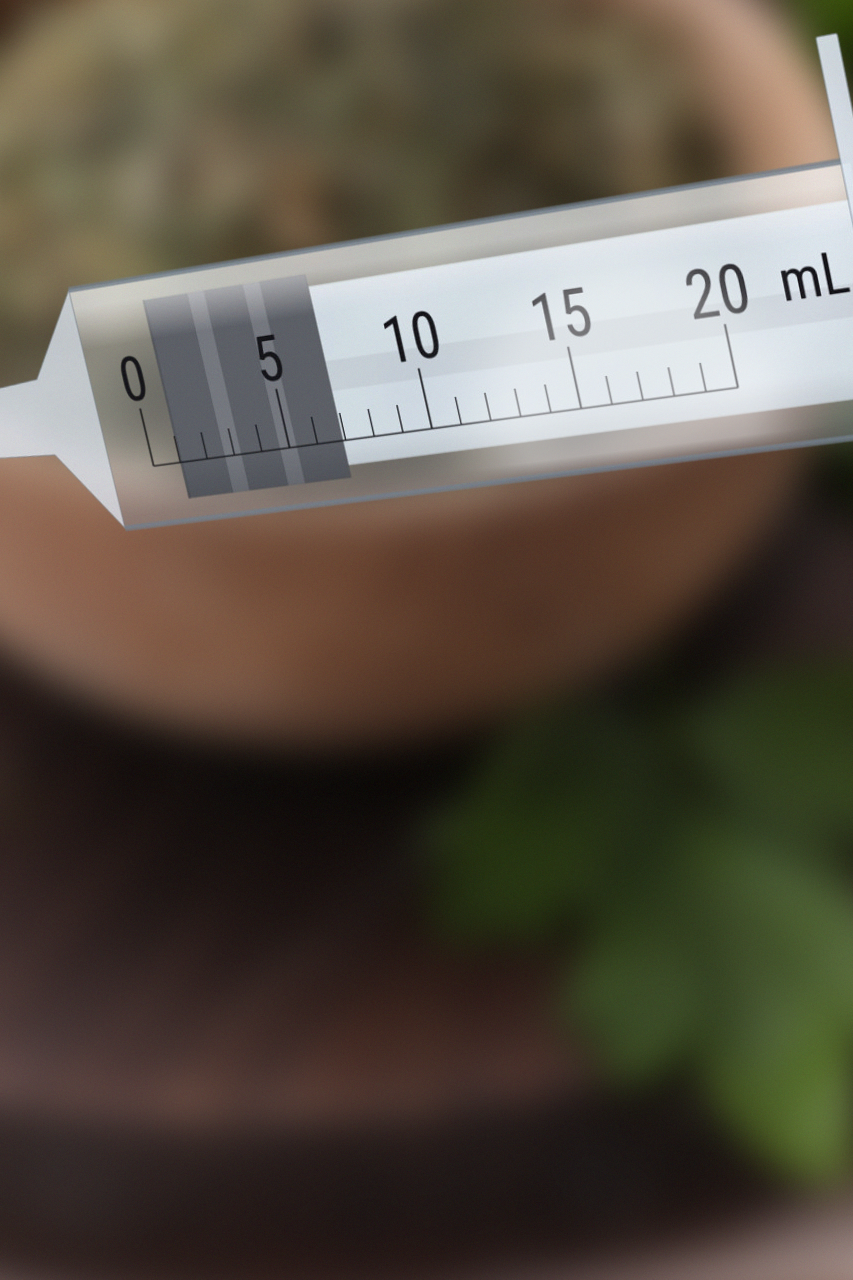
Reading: value=1 unit=mL
